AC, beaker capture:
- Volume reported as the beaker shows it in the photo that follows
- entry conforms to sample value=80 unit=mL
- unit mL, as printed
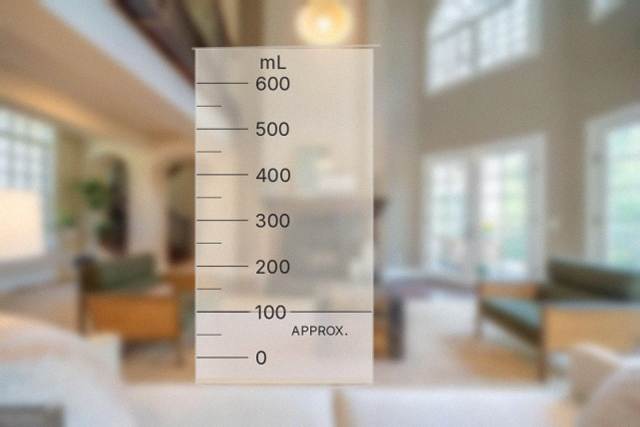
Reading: value=100 unit=mL
